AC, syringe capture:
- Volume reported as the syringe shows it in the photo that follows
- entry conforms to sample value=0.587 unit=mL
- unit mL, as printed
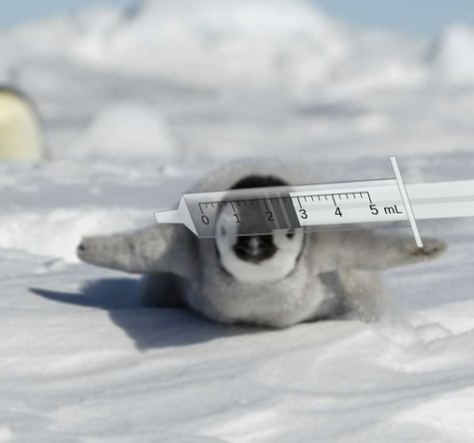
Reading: value=1.8 unit=mL
